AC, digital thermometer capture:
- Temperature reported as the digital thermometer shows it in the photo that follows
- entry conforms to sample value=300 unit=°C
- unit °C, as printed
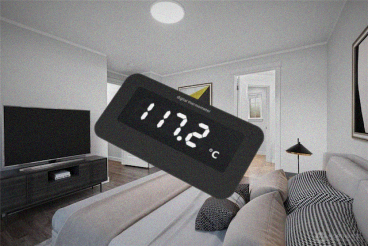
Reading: value=117.2 unit=°C
